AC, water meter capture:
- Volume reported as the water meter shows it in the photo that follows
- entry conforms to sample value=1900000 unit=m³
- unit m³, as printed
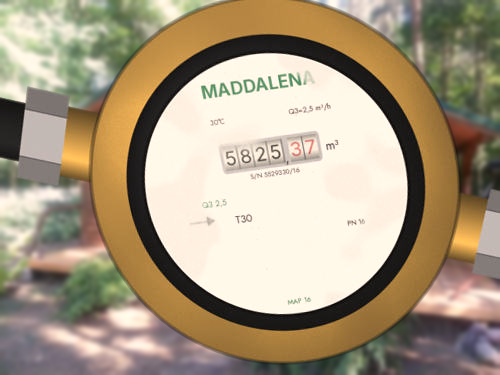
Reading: value=5825.37 unit=m³
